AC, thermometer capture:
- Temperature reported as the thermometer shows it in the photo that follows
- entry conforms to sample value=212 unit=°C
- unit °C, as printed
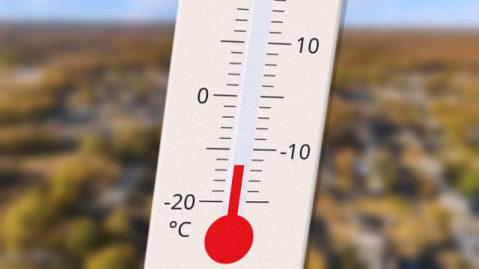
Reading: value=-13 unit=°C
